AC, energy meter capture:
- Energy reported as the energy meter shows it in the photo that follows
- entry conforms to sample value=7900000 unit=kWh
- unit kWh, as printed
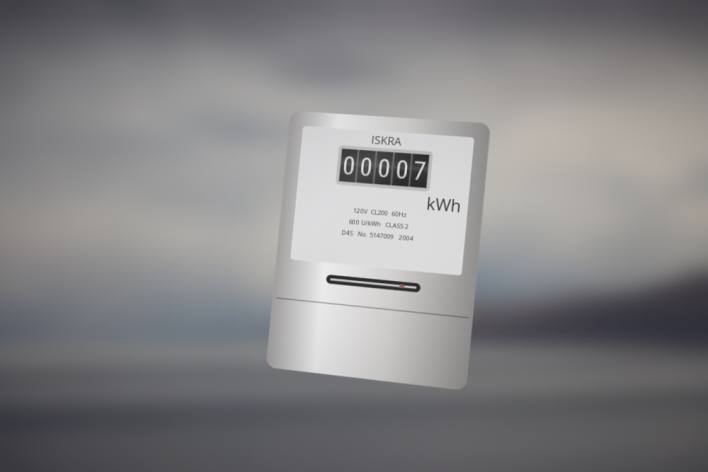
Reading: value=7 unit=kWh
